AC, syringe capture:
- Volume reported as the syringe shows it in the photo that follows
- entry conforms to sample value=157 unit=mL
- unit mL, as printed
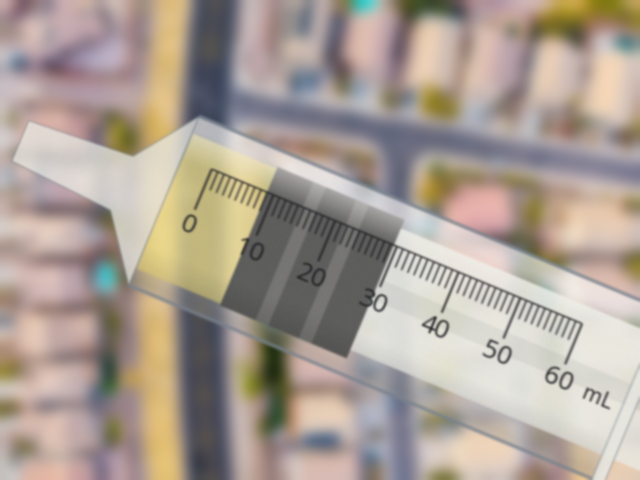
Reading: value=9 unit=mL
